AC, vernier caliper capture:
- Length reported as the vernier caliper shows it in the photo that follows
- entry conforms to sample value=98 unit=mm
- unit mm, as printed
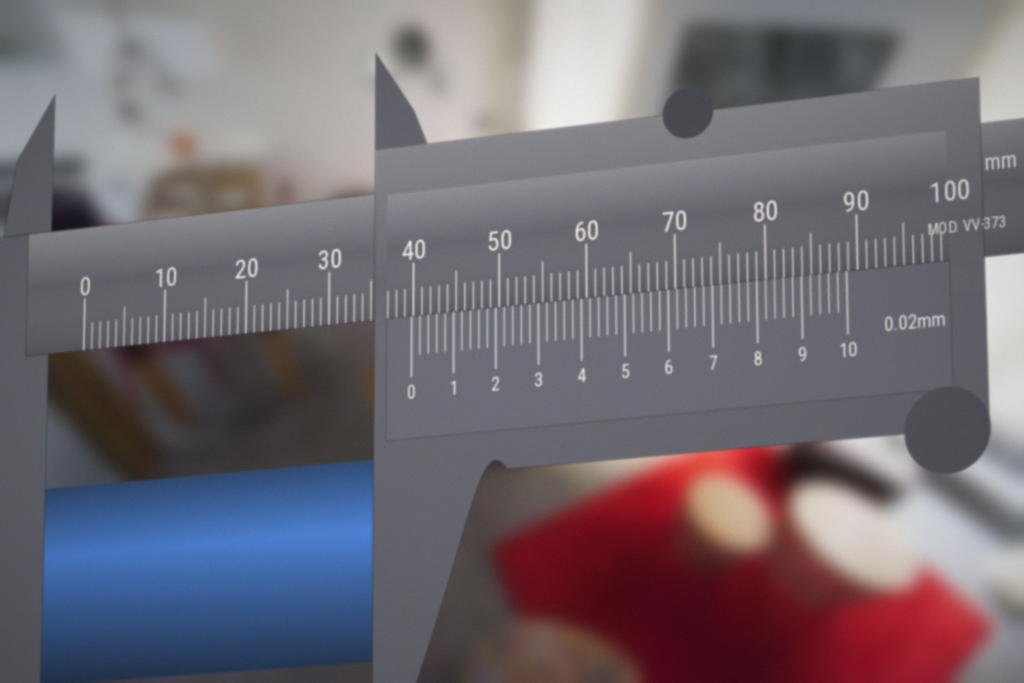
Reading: value=39.8 unit=mm
